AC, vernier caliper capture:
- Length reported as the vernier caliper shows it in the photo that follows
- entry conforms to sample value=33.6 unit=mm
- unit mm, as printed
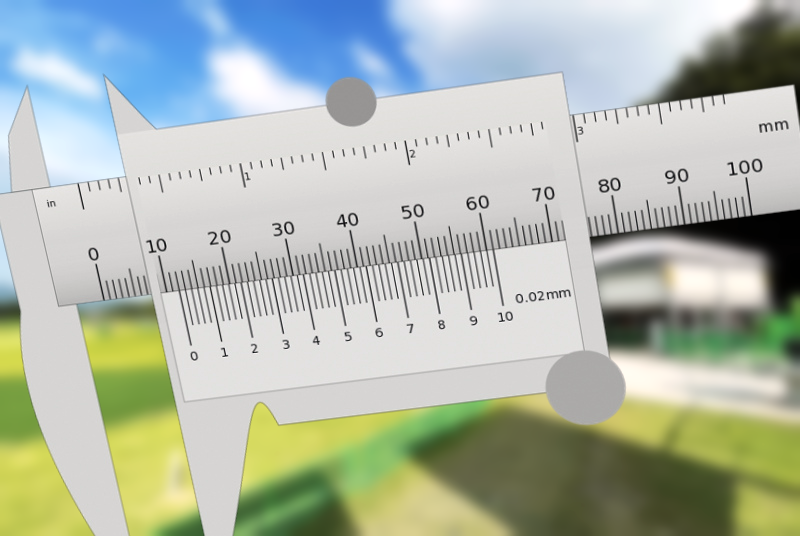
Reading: value=12.0 unit=mm
